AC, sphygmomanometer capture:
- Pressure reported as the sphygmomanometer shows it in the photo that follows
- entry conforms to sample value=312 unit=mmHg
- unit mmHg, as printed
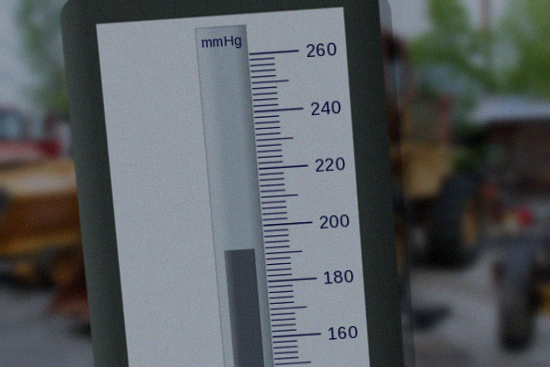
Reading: value=192 unit=mmHg
